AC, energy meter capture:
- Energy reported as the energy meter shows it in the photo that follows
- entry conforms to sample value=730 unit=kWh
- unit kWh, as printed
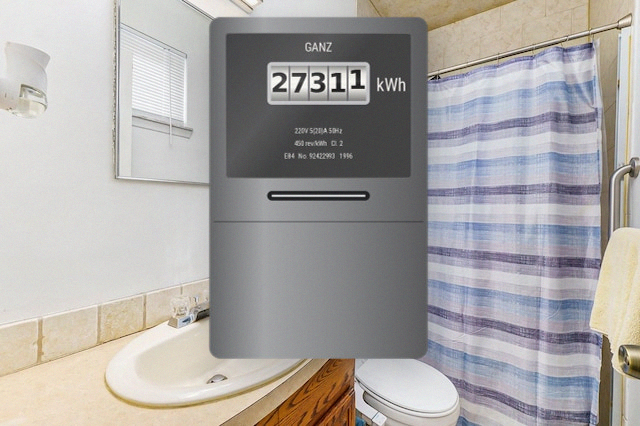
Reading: value=27311 unit=kWh
